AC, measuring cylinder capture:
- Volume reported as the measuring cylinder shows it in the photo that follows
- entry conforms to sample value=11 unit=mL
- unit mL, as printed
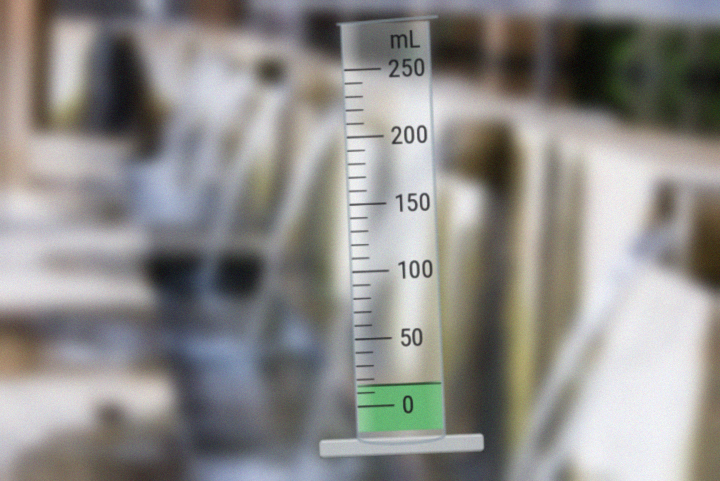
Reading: value=15 unit=mL
